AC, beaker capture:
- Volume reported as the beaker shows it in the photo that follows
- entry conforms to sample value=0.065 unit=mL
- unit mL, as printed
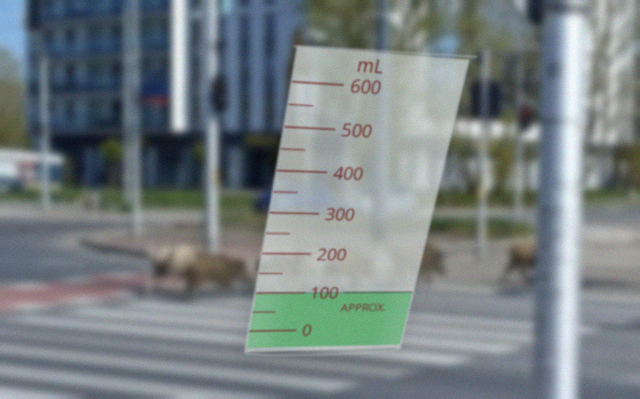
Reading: value=100 unit=mL
